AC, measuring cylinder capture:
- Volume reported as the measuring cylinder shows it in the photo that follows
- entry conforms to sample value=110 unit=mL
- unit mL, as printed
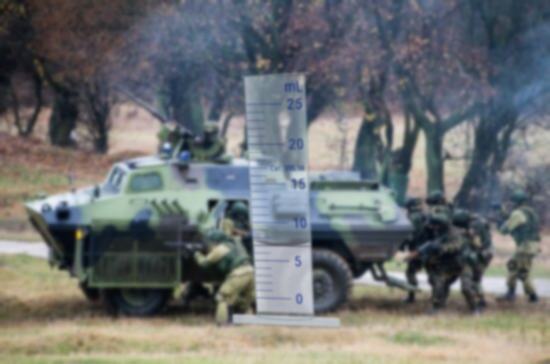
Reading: value=7 unit=mL
